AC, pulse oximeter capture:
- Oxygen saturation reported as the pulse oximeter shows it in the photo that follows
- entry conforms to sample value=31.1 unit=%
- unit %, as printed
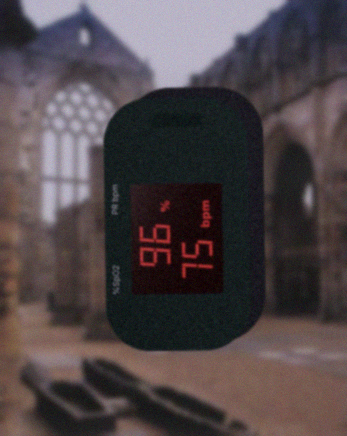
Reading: value=96 unit=%
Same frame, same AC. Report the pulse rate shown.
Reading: value=75 unit=bpm
